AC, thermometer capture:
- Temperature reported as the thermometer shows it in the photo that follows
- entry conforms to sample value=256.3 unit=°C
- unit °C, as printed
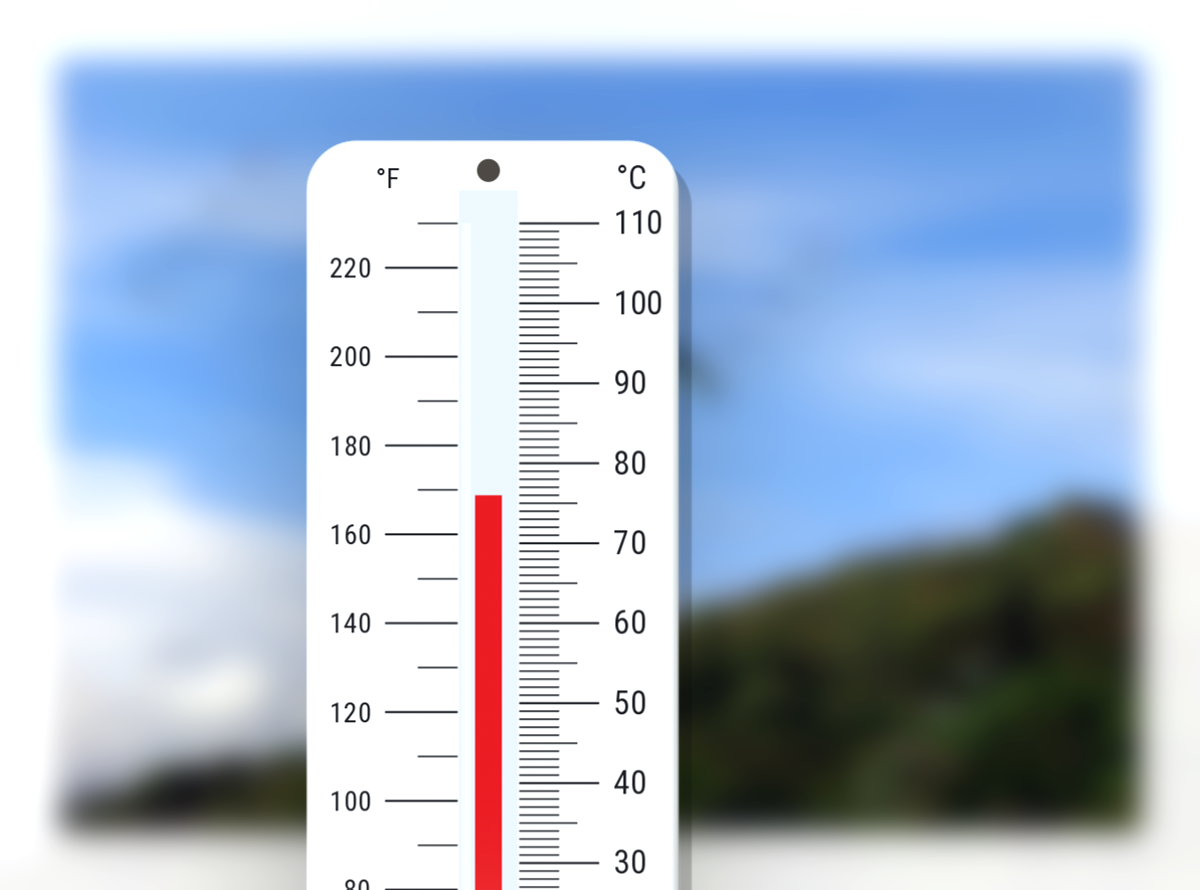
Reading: value=76 unit=°C
